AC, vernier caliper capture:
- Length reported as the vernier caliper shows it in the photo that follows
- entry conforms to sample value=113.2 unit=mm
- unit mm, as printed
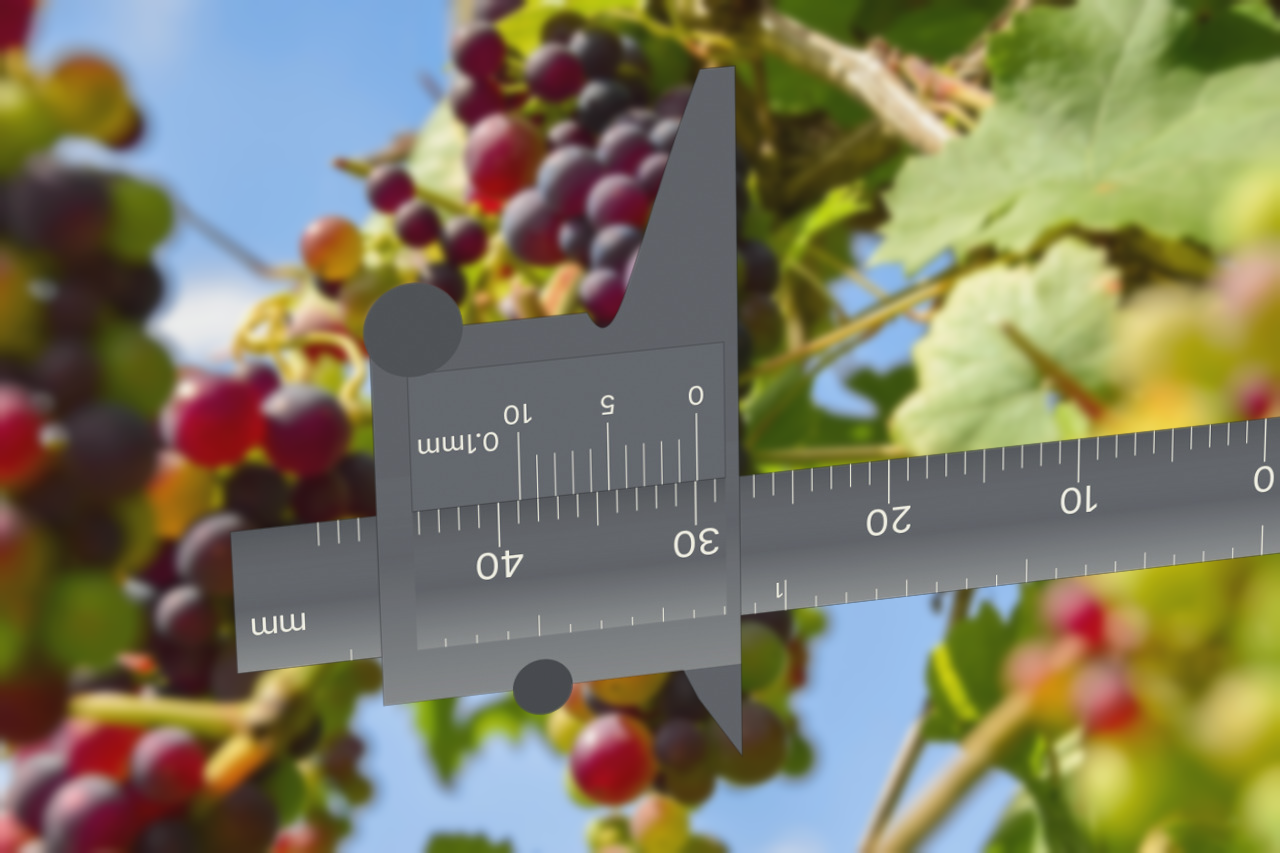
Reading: value=29.9 unit=mm
